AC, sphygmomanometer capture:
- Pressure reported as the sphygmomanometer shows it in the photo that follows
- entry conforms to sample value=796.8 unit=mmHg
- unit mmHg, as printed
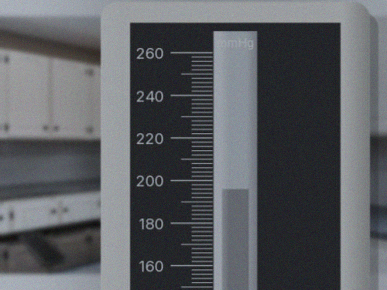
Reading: value=196 unit=mmHg
